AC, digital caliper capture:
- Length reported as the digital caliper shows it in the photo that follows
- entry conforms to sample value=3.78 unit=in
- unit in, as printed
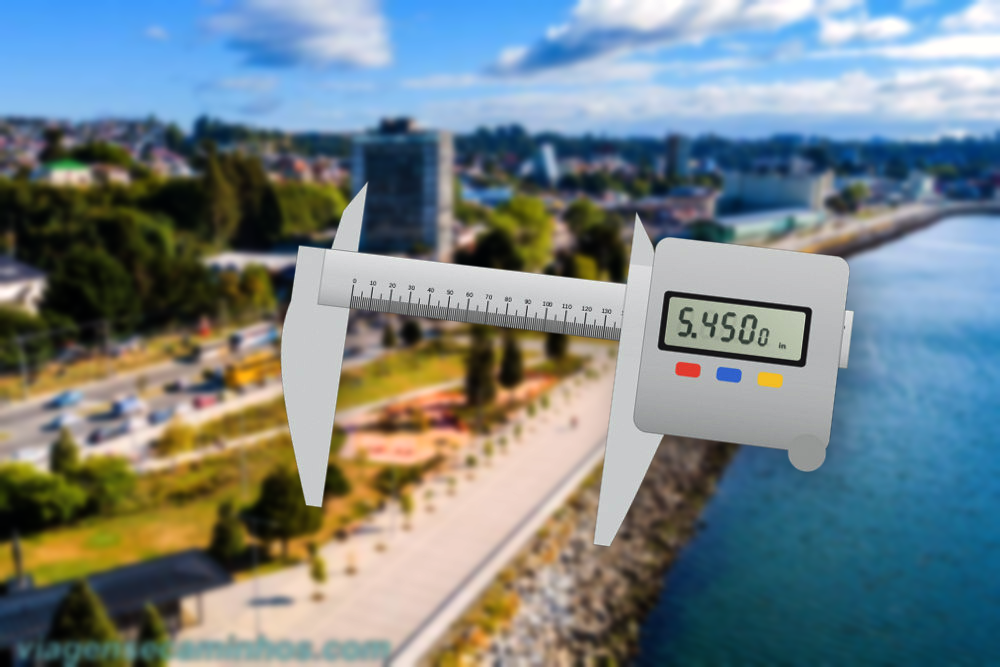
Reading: value=5.4500 unit=in
